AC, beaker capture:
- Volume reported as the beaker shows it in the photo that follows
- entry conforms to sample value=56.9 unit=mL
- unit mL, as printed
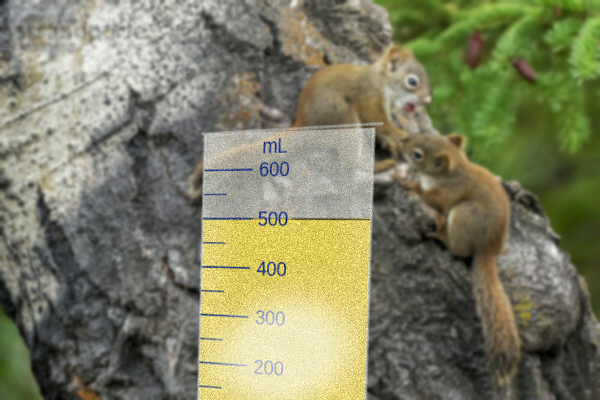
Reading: value=500 unit=mL
